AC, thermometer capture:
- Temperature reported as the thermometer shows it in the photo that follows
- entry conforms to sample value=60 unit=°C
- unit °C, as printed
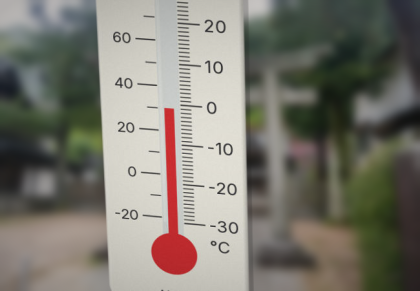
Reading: value=-1 unit=°C
